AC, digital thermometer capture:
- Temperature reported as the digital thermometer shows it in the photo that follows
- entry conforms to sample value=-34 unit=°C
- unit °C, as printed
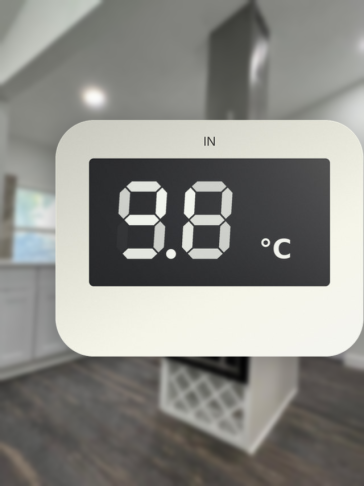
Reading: value=9.8 unit=°C
